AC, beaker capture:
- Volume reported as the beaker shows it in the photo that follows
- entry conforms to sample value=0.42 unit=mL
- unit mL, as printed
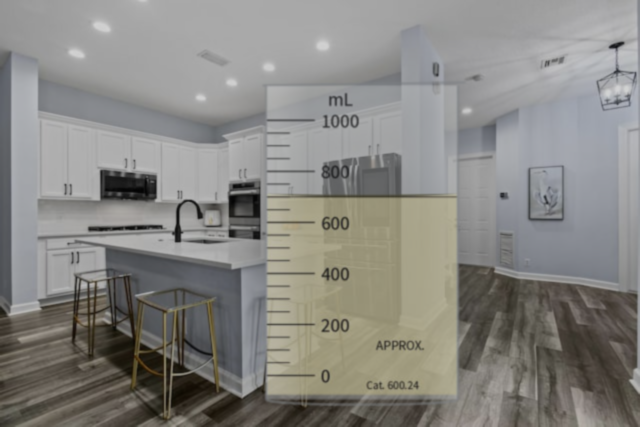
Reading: value=700 unit=mL
